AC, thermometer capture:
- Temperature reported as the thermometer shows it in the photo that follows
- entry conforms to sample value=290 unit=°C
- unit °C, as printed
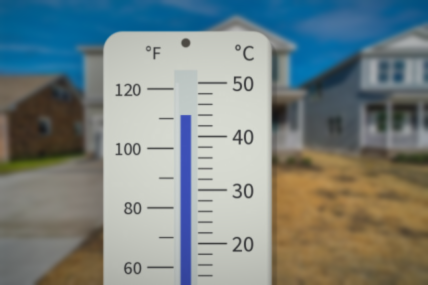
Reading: value=44 unit=°C
